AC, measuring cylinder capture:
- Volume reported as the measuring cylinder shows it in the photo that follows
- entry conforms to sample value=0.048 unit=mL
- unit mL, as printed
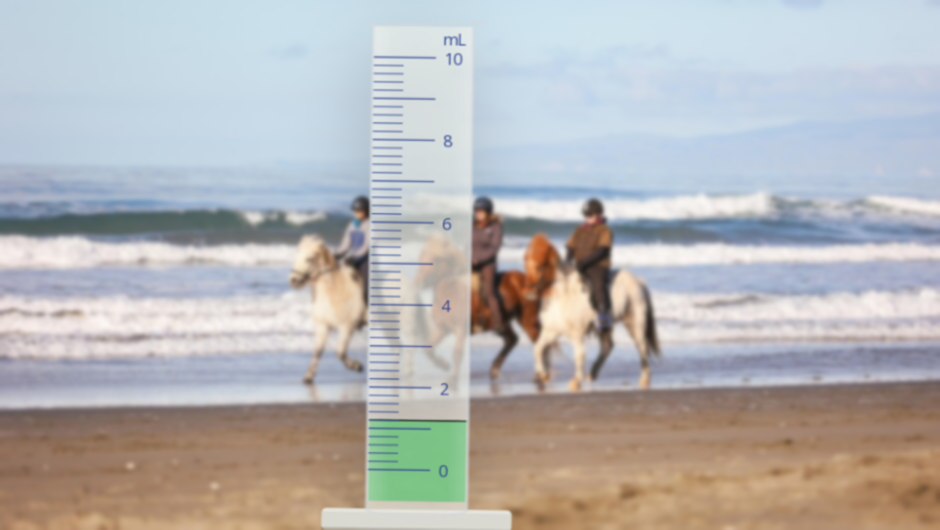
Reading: value=1.2 unit=mL
